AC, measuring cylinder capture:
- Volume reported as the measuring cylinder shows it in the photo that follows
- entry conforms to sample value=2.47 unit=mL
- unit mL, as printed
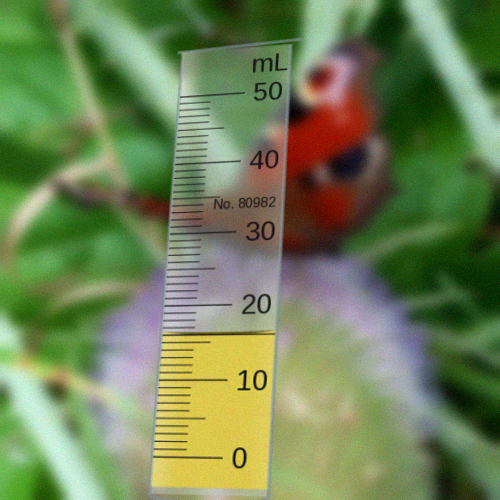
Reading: value=16 unit=mL
